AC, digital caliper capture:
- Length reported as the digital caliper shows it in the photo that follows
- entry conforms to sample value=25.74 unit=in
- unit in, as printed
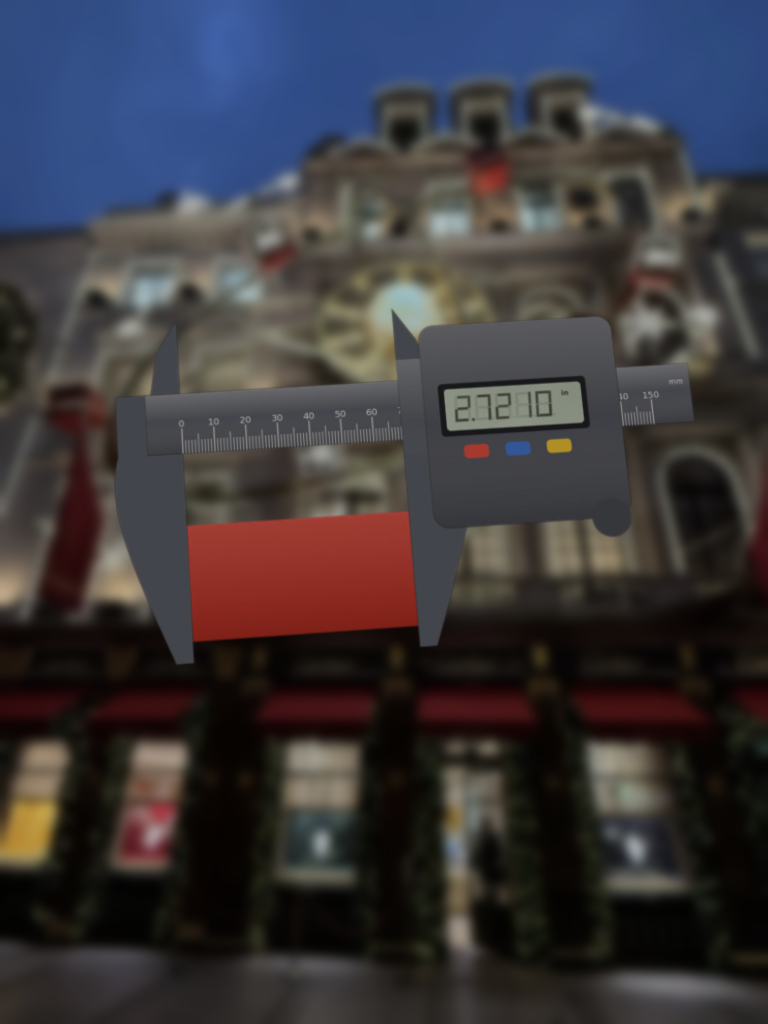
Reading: value=2.7210 unit=in
